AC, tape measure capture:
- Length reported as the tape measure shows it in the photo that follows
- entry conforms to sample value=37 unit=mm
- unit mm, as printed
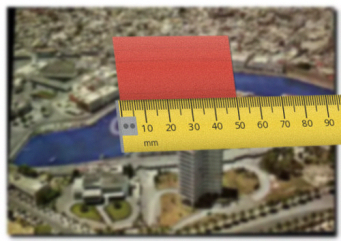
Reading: value=50 unit=mm
